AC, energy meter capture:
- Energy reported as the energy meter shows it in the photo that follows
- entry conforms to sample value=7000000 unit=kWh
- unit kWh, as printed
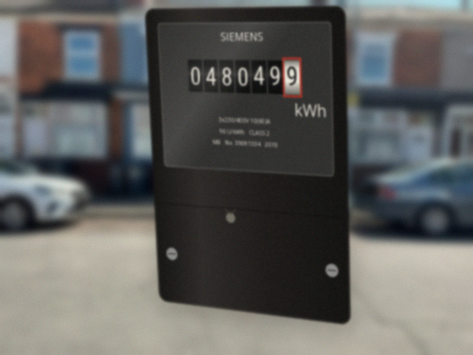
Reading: value=48049.9 unit=kWh
